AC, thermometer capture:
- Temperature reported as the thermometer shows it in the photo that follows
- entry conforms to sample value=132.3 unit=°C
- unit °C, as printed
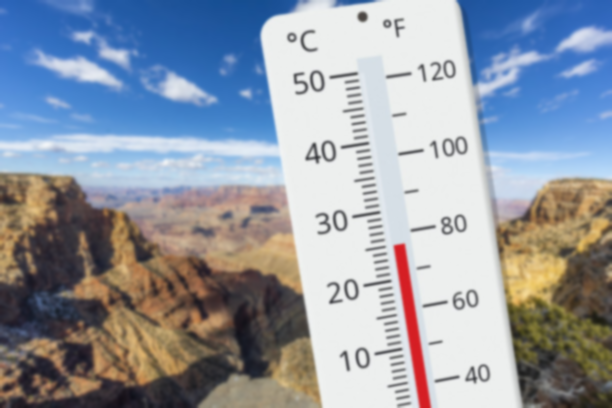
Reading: value=25 unit=°C
